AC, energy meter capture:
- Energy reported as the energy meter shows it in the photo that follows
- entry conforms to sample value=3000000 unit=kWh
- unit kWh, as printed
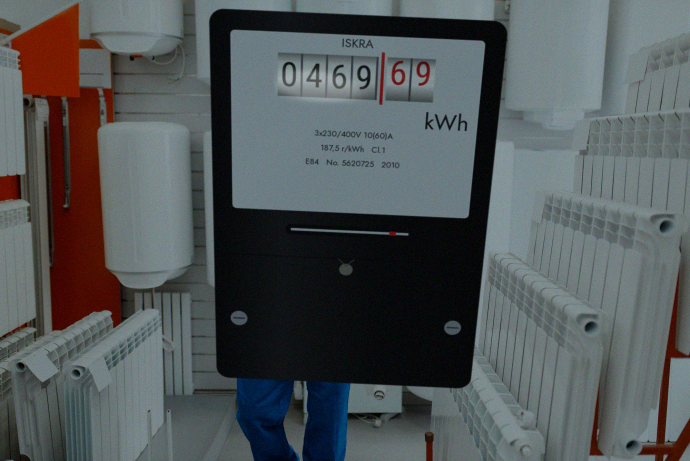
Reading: value=469.69 unit=kWh
